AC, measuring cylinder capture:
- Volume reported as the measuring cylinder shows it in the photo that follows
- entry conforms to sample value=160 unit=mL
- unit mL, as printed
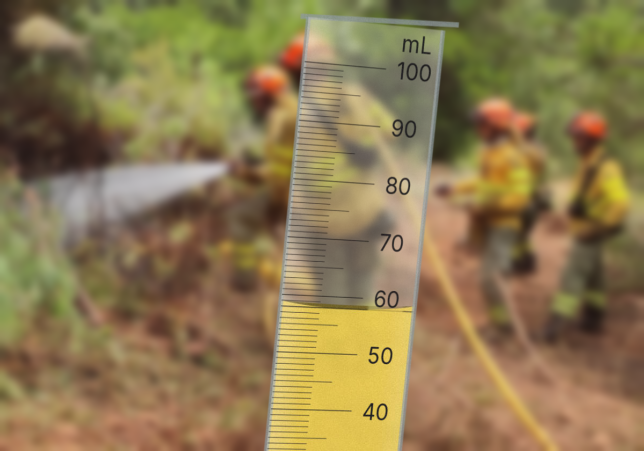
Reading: value=58 unit=mL
